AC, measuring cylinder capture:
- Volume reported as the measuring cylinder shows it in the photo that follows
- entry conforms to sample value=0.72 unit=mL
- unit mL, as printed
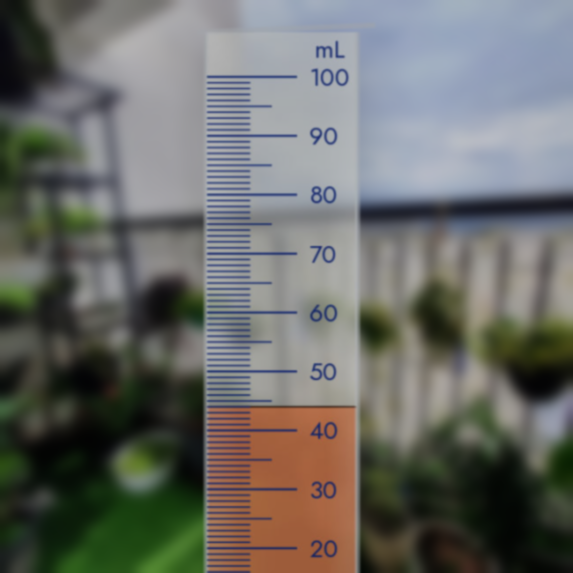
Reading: value=44 unit=mL
